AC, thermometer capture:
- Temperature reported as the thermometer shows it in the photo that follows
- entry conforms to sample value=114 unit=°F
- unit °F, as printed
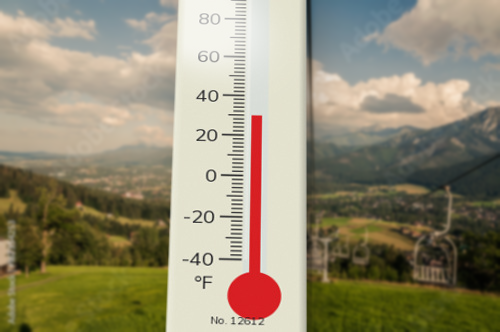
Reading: value=30 unit=°F
